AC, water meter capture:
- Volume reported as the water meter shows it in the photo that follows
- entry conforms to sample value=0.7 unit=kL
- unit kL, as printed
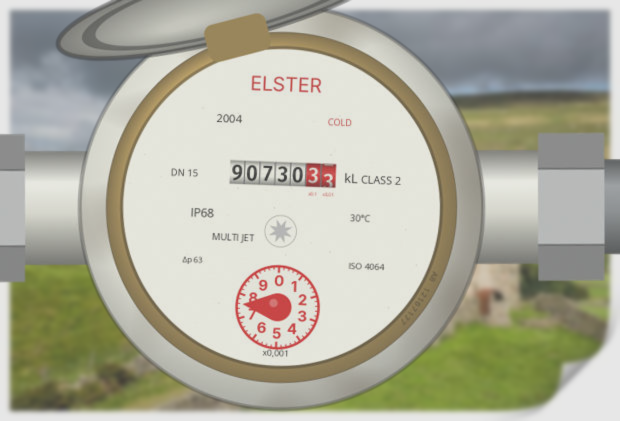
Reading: value=90730.327 unit=kL
